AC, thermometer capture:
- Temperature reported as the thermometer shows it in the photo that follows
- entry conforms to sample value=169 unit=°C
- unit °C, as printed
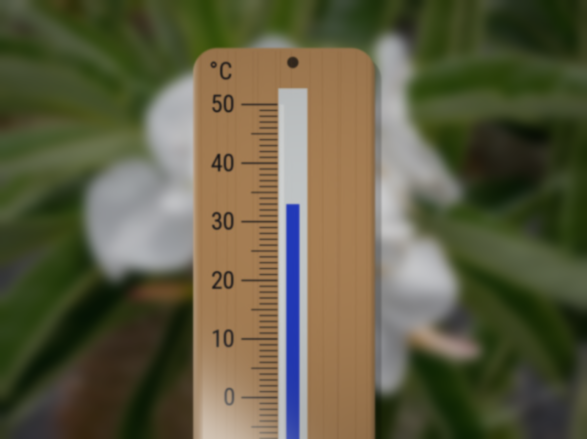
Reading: value=33 unit=°C
